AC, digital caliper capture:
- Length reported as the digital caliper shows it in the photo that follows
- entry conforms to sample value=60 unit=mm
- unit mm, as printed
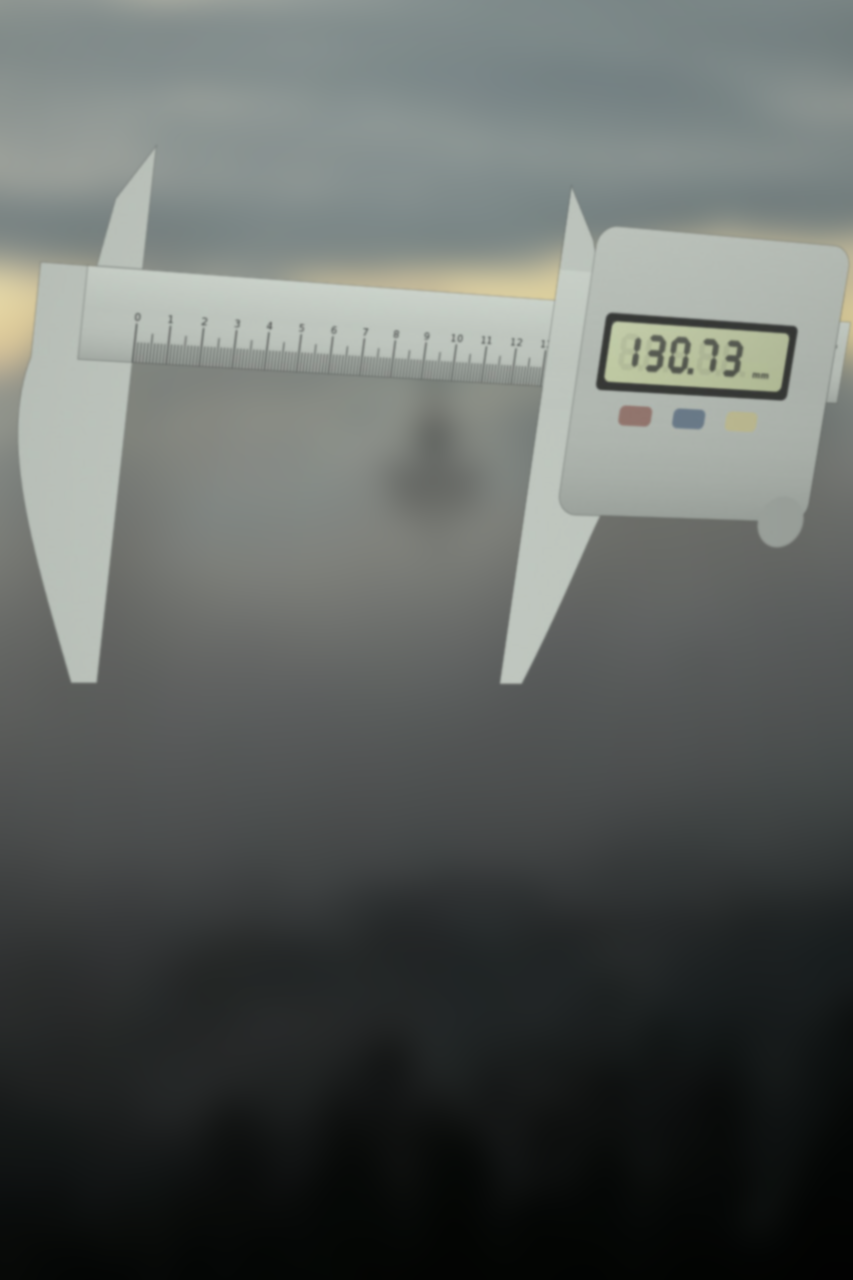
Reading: value=130.73 unit=mm
